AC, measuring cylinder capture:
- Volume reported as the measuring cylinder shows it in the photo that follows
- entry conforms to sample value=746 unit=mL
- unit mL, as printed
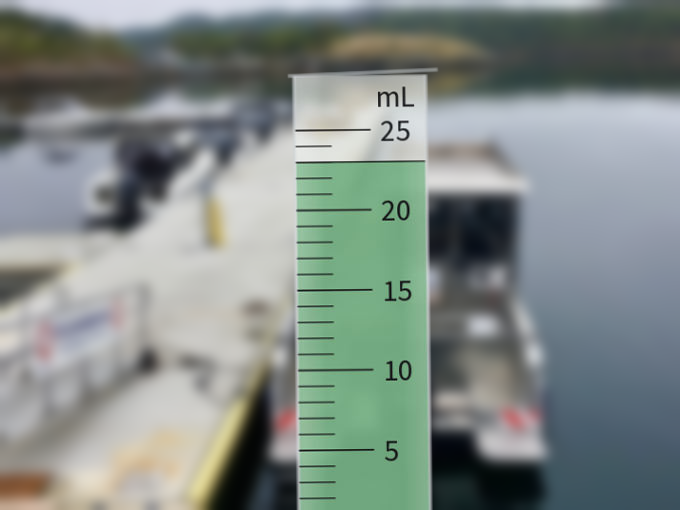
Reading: value=23 unit=mL
